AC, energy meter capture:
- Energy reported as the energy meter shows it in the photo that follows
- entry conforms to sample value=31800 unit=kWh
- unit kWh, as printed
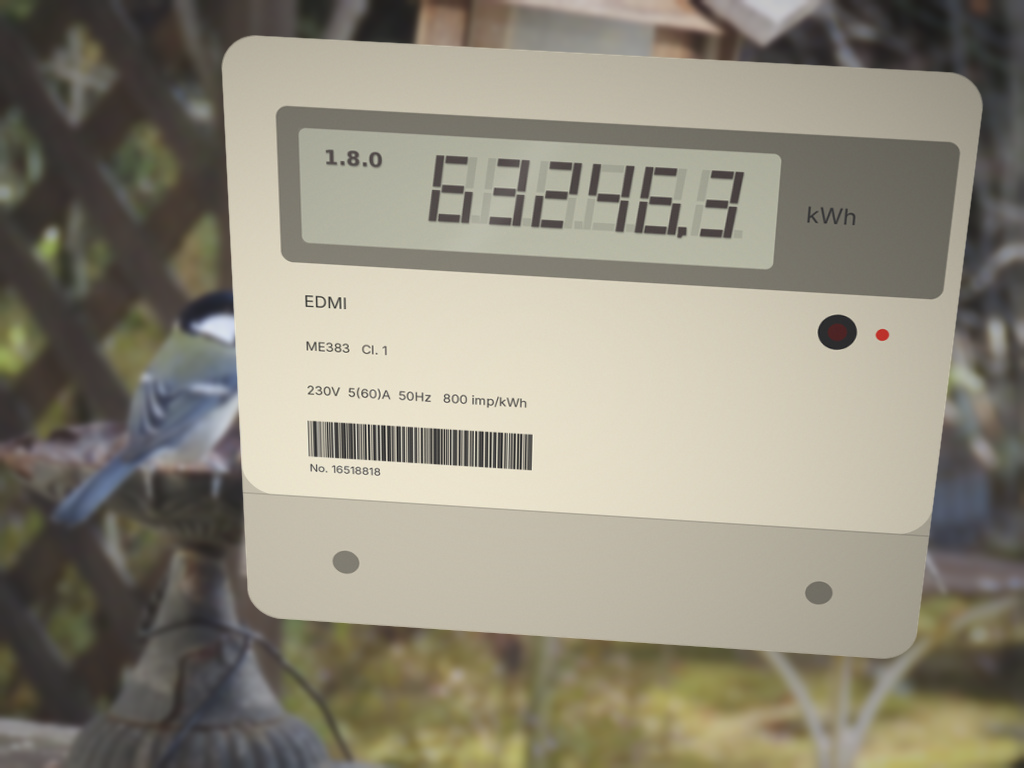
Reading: value=63246.3 unit=kWh
